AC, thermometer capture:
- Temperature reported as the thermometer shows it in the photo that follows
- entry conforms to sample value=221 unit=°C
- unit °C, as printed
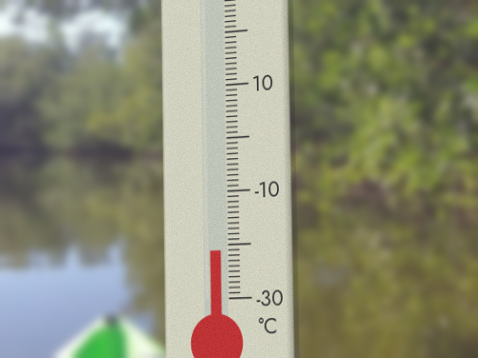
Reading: value=-21 unit=°C
